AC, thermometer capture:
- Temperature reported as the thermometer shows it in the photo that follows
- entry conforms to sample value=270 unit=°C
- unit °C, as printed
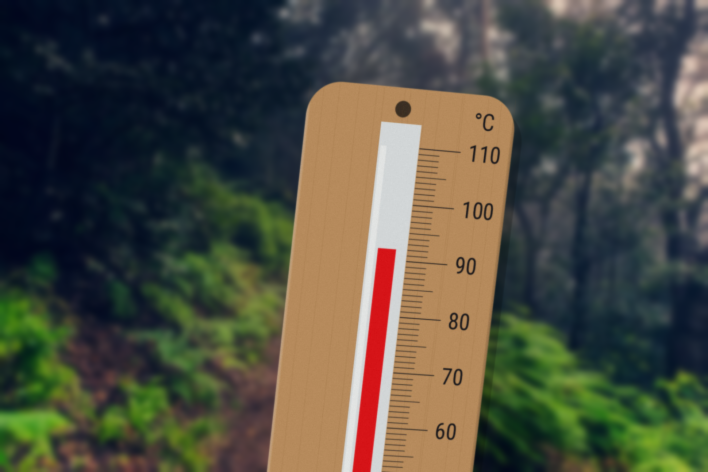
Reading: value=92 unit=°C
